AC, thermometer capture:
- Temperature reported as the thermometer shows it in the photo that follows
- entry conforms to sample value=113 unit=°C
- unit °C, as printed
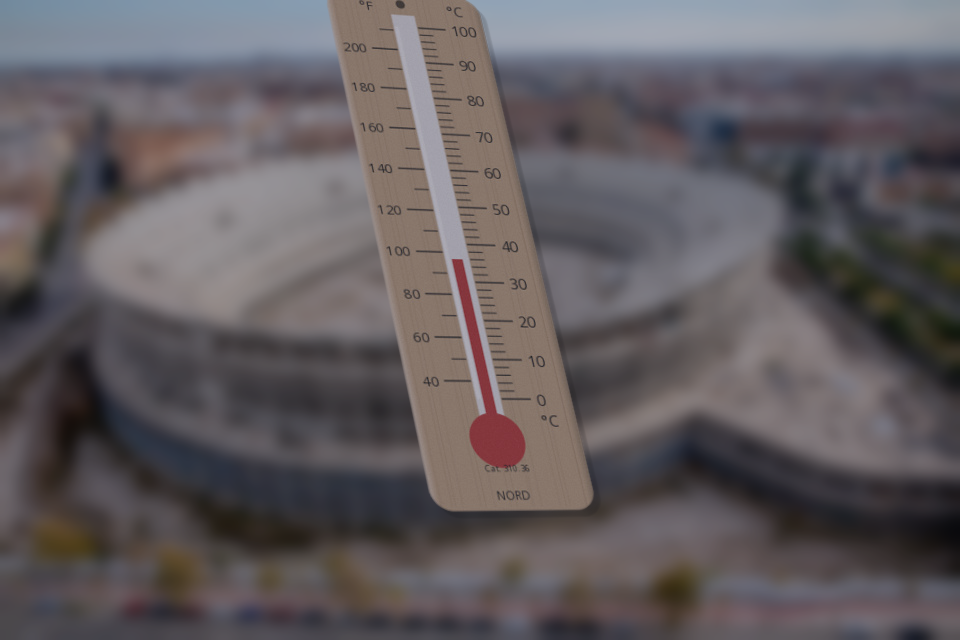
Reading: value=36 unit=°C
